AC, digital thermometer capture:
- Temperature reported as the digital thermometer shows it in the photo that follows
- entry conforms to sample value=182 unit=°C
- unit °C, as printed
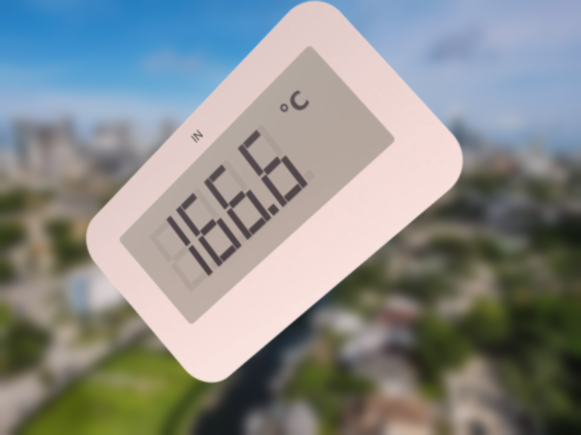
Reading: value=166.6 unit=°C
